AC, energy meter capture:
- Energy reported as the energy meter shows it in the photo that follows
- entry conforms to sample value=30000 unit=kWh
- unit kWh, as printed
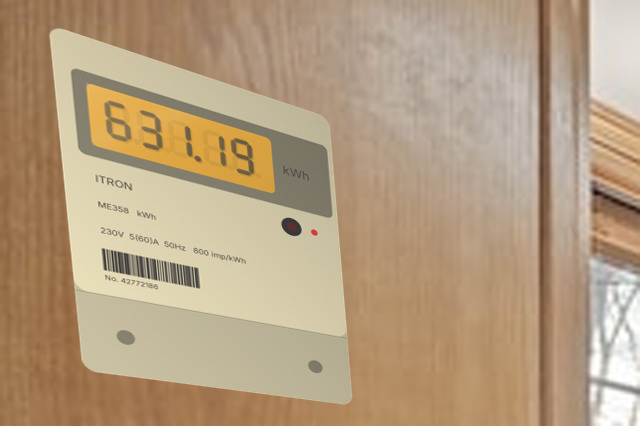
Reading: value=631.19 unit=kWh
